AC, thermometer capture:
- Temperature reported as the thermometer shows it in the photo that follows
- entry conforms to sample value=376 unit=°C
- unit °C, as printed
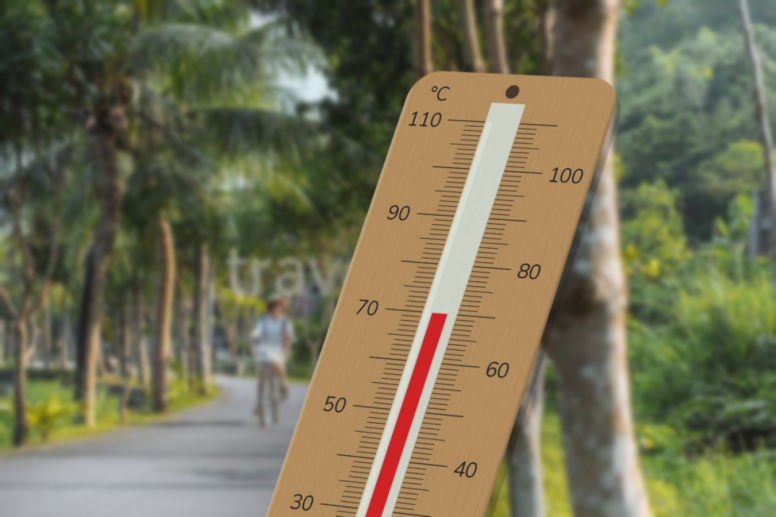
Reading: value=70 unit=°C
